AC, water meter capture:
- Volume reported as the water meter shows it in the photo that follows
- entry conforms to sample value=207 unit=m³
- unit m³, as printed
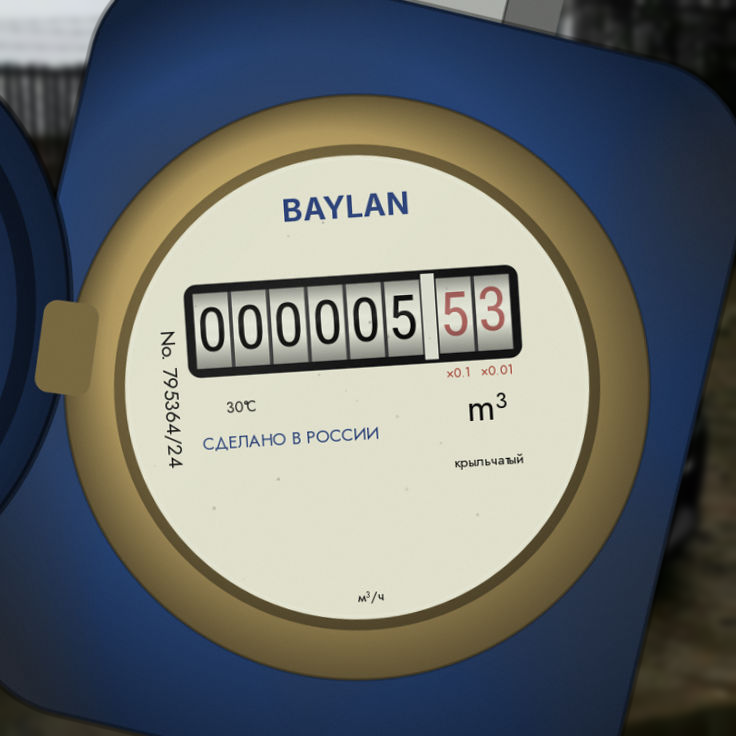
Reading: value=5.53 unit=m³
